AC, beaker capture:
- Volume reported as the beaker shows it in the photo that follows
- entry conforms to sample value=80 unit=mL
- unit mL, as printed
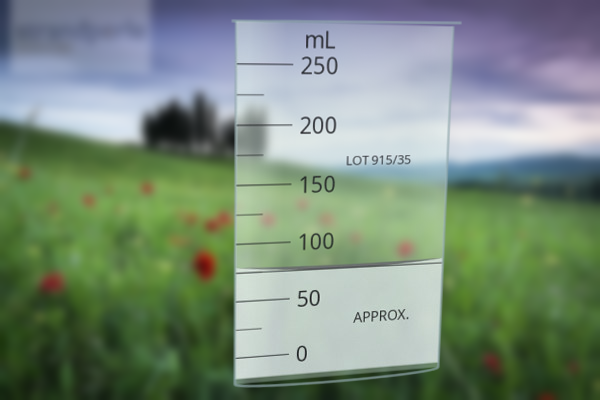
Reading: value=75 unit=mL
